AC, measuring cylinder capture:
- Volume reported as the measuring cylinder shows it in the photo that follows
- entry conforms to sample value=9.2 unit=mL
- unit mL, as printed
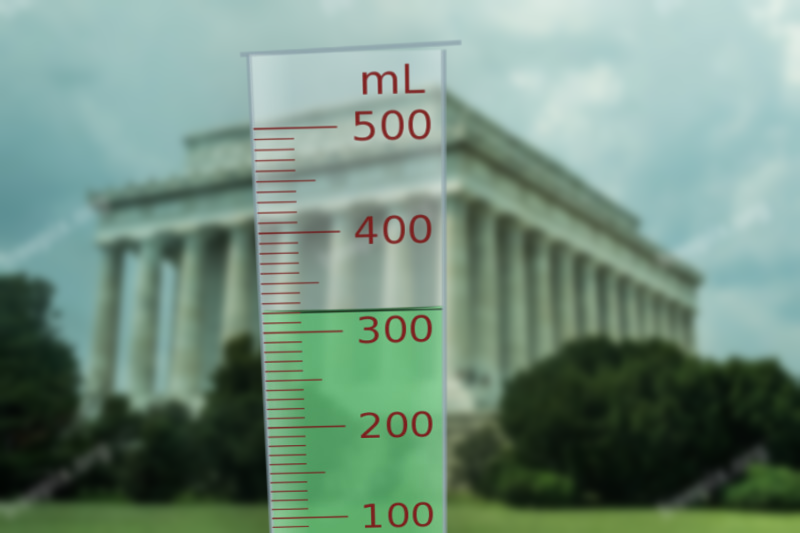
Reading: value=320 unit=mL
